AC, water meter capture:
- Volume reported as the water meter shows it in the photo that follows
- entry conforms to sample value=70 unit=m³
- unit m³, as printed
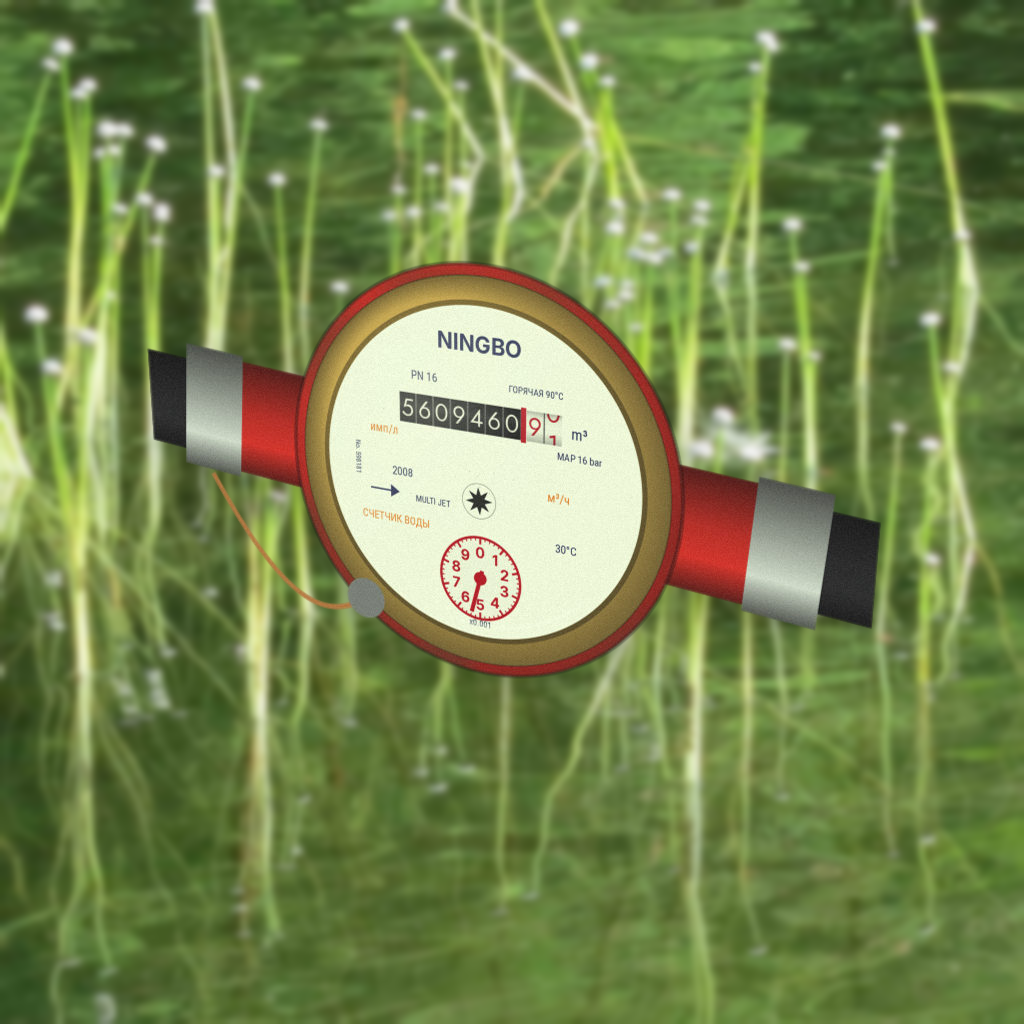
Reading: value=5609460.905 unit=m³
